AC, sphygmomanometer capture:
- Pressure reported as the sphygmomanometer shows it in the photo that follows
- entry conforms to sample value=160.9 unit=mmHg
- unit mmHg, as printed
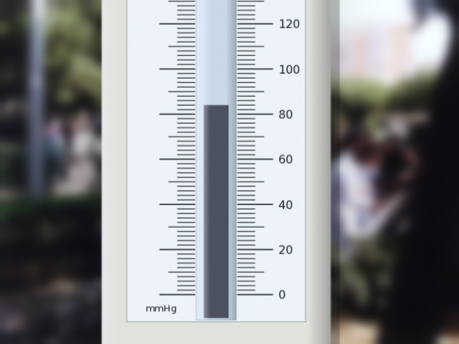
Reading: value=84 unit=mmHg
